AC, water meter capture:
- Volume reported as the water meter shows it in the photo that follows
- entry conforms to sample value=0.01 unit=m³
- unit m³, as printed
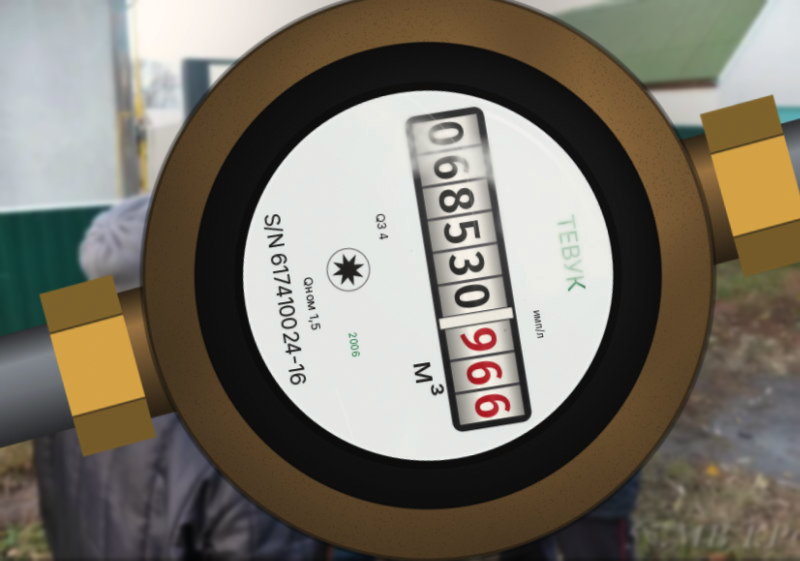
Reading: value=68530.966 unit=m³
